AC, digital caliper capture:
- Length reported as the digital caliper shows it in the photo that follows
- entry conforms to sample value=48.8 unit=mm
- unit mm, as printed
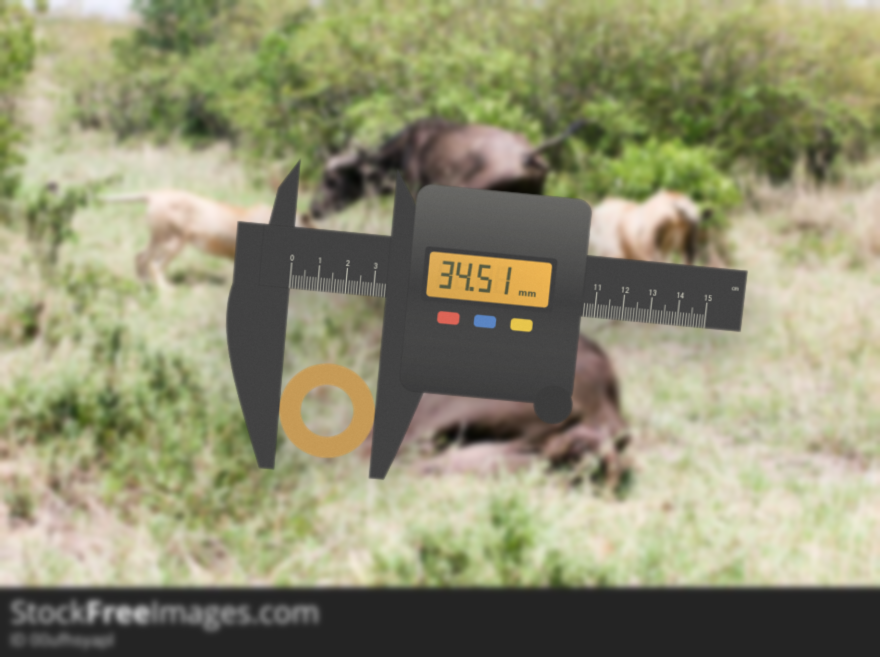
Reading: value=34.51 unit=mm
